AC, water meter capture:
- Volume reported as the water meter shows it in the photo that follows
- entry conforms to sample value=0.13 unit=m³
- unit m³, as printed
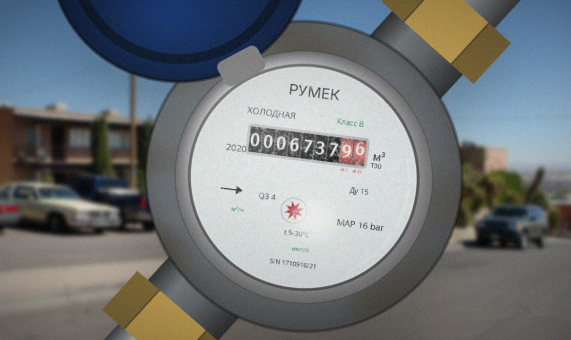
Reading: value=6737.96 unit=m³
